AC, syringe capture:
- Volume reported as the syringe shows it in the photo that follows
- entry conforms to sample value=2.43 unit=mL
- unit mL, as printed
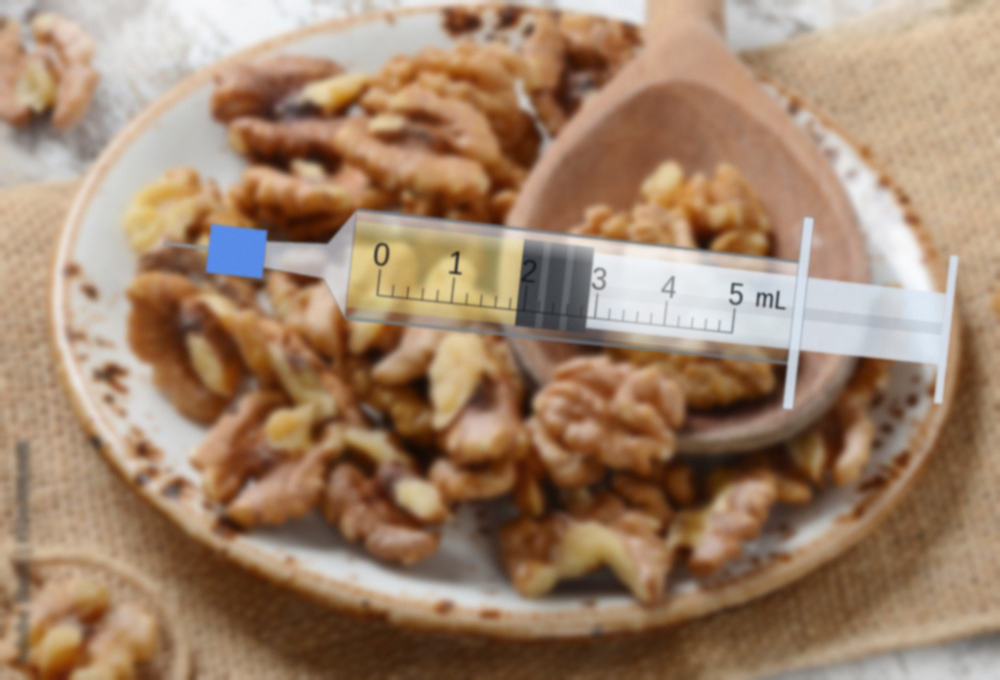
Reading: value=1.9 unit=mL
